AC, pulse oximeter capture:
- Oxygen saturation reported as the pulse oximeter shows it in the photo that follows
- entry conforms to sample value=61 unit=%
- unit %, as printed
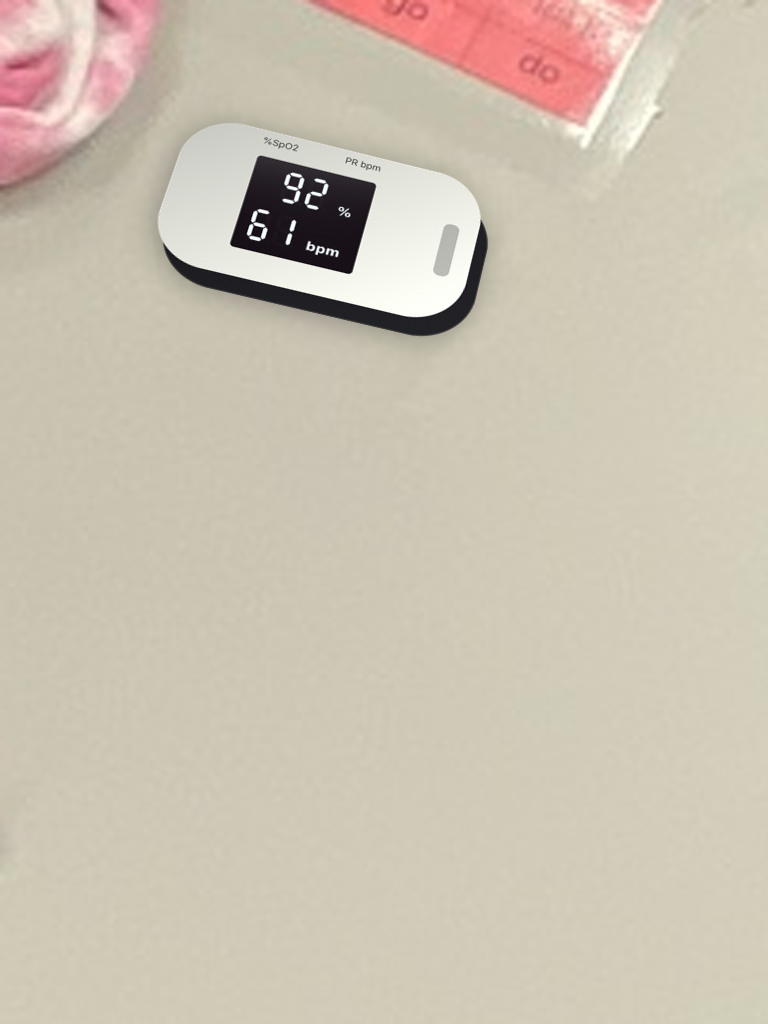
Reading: value=92 unit=%
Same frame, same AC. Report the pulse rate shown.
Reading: value=61 unit=bpm
